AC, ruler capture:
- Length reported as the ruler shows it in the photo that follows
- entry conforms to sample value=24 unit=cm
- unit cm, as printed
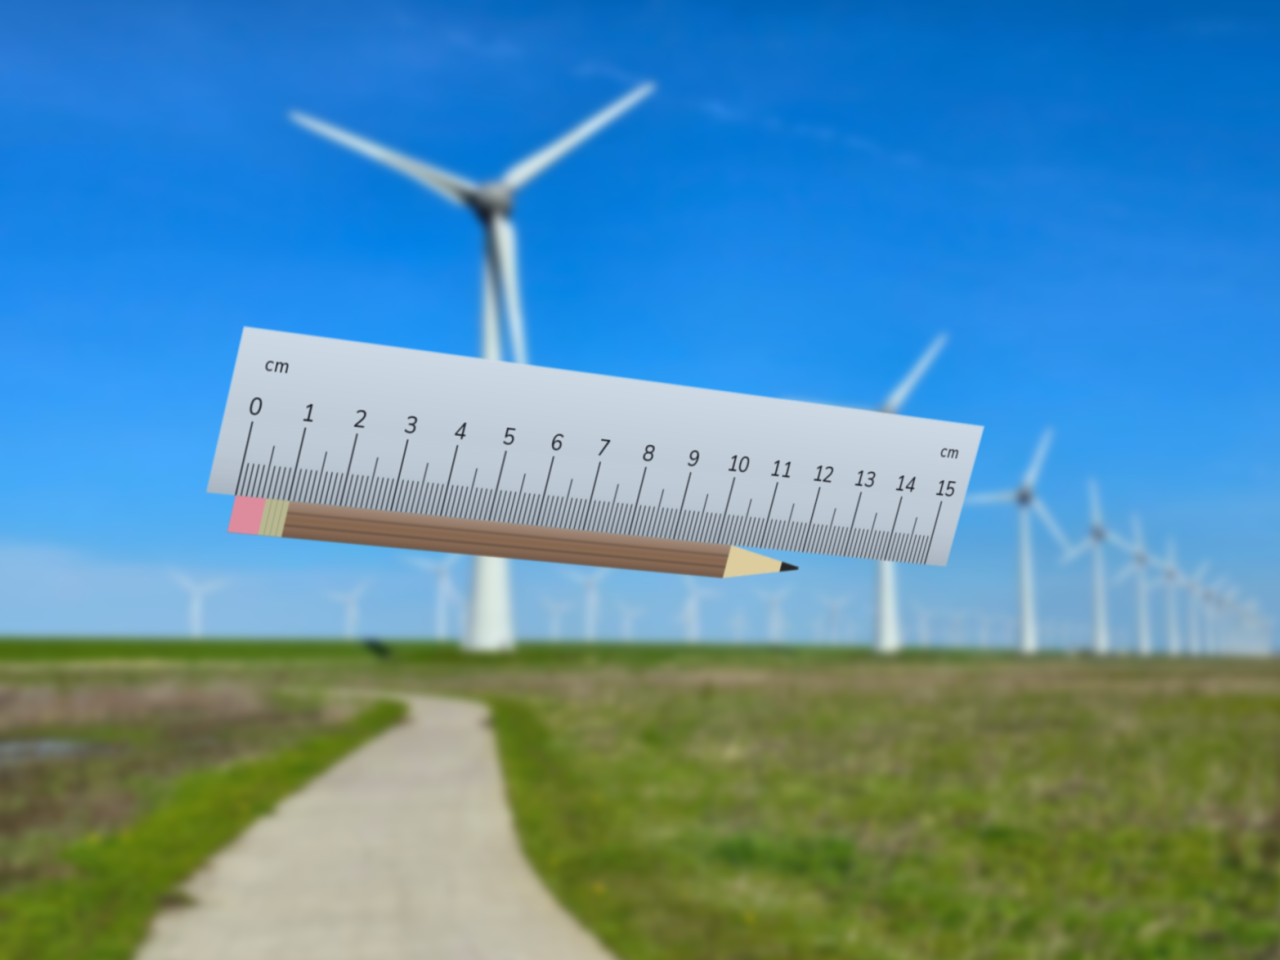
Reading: value=12 unit=cm
